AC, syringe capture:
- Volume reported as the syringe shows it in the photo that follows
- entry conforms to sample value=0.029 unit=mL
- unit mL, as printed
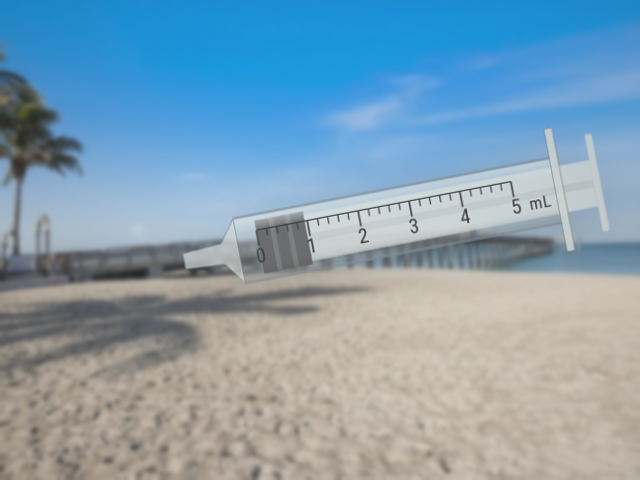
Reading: value=0 unit=mL
